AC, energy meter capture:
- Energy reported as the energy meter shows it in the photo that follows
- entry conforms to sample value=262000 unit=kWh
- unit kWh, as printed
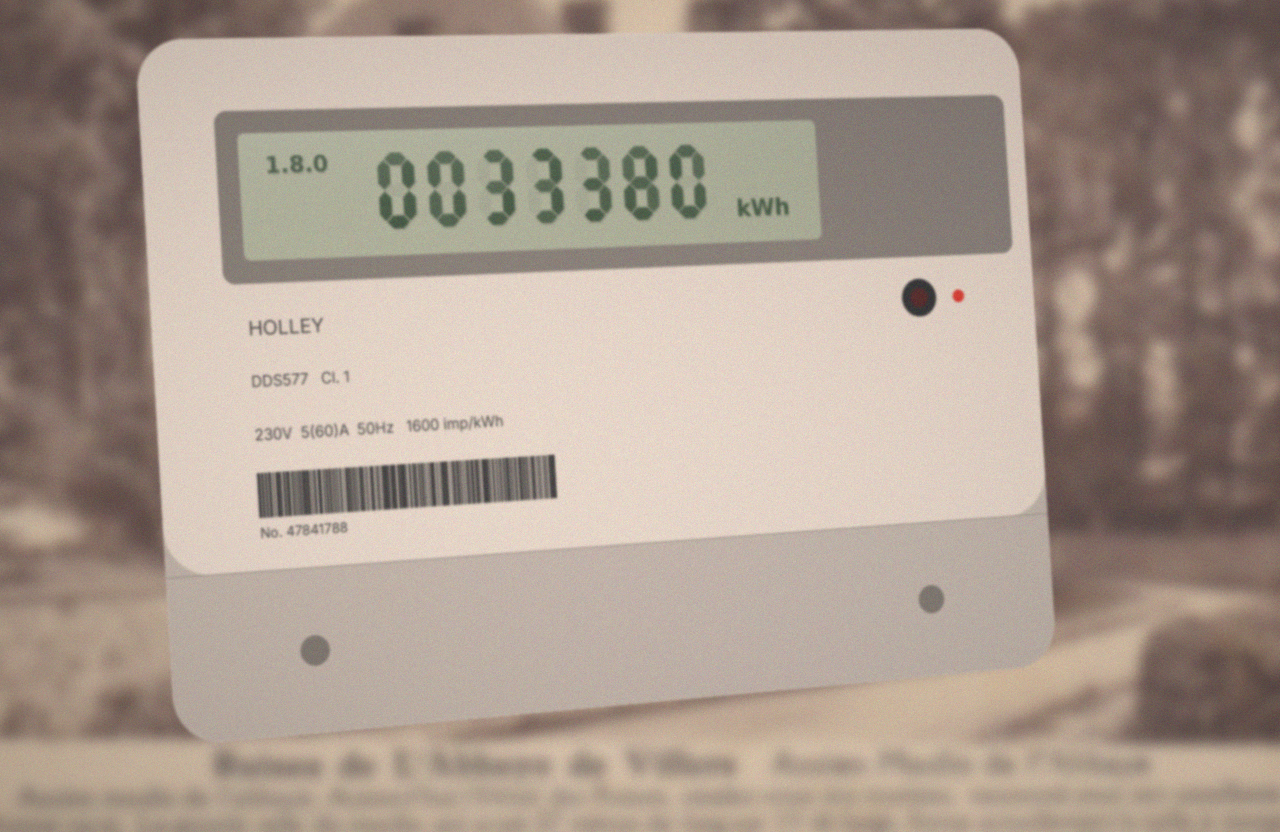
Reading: value=33380 unit=kWh
